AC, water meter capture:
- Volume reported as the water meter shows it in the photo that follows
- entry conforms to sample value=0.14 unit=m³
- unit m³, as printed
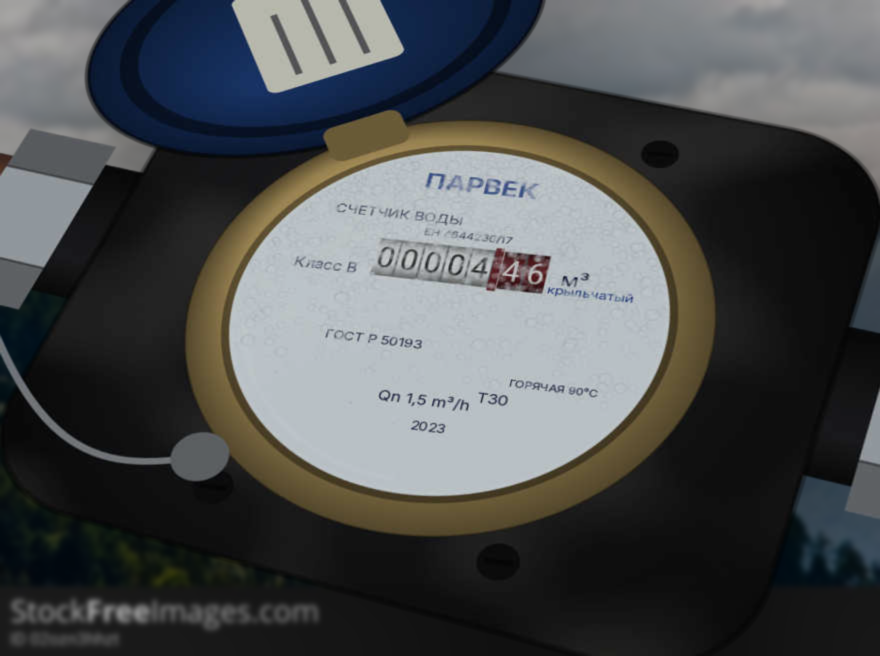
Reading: value=4.46 unit=m³
